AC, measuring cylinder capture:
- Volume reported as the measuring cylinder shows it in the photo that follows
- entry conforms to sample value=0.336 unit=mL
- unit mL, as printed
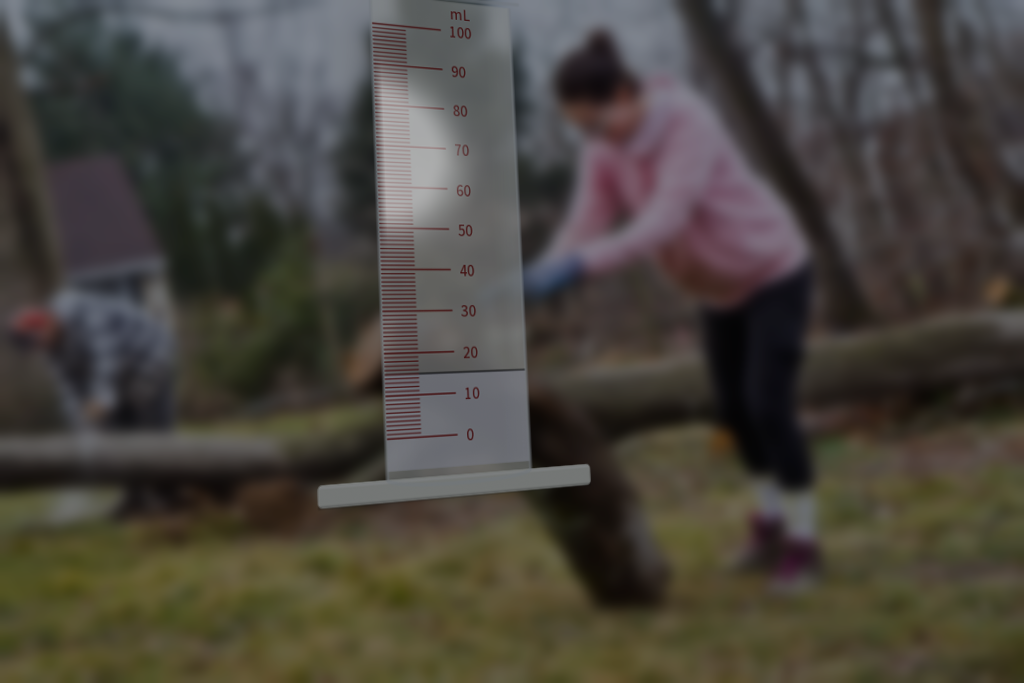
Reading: value=15 unit=mL
